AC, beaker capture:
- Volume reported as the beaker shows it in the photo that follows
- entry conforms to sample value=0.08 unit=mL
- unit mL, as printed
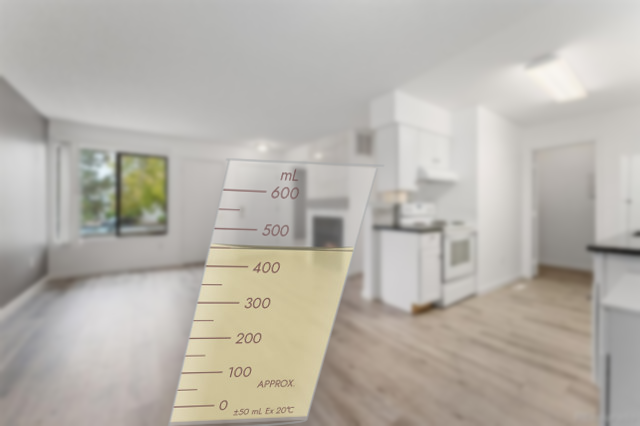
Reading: value=450 unit=mL
